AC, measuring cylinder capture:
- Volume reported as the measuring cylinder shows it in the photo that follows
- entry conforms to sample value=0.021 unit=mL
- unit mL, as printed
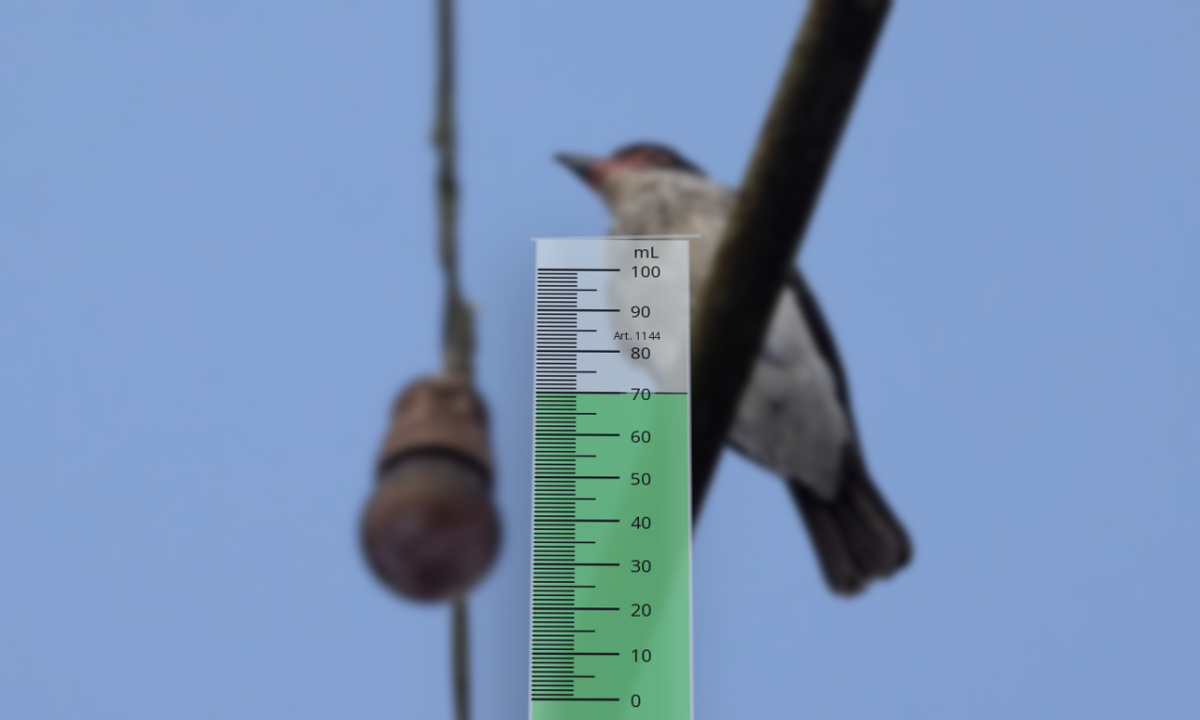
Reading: value=70 unit=mL
